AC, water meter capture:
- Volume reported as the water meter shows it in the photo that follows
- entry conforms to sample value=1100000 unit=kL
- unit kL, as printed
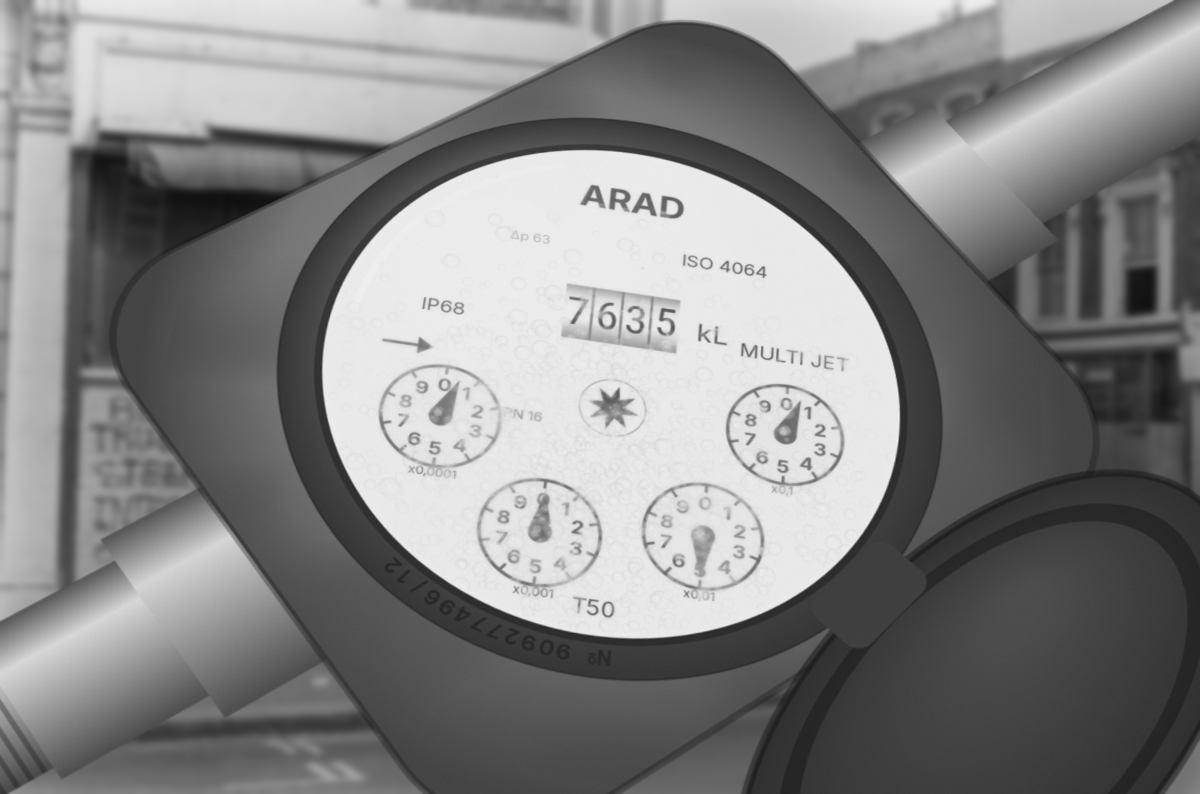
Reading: value=7635.0500 unit=kL
